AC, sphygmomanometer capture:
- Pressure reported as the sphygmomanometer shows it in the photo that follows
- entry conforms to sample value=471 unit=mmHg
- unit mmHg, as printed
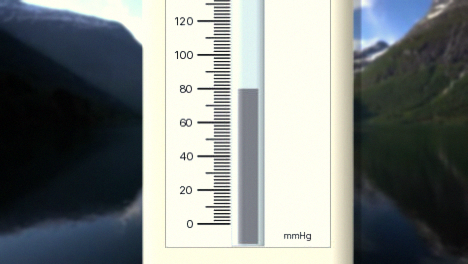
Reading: value=80 unit=mmHg
